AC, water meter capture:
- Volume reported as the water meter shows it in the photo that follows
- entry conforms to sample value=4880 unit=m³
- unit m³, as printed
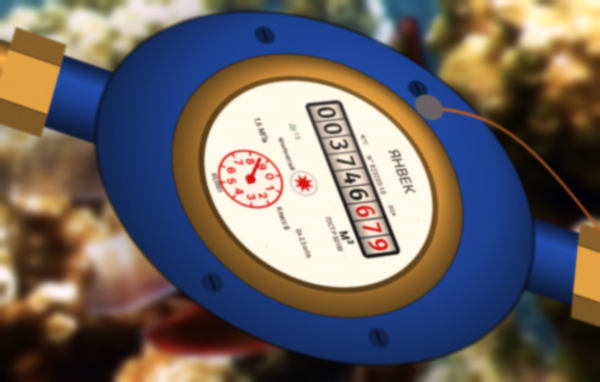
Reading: value=3746.6798 unit=m³
